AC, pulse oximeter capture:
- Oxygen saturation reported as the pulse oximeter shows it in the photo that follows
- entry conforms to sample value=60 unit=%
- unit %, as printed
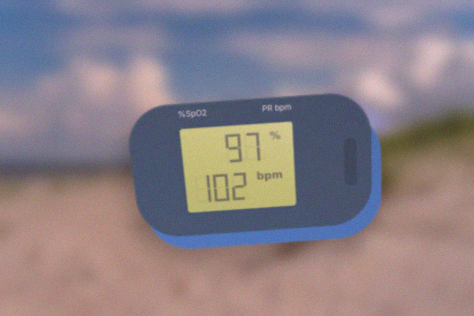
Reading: value=97 unit=%
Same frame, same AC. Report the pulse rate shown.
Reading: value=102 unit=bpm
